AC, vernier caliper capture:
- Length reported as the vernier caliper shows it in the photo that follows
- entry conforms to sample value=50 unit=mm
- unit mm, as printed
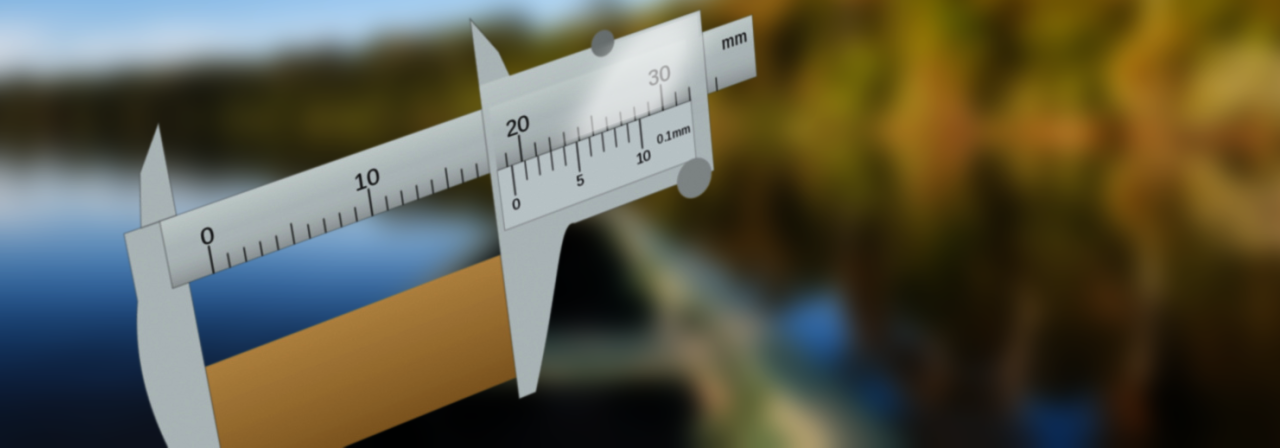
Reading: value=19.3 unit=mm
